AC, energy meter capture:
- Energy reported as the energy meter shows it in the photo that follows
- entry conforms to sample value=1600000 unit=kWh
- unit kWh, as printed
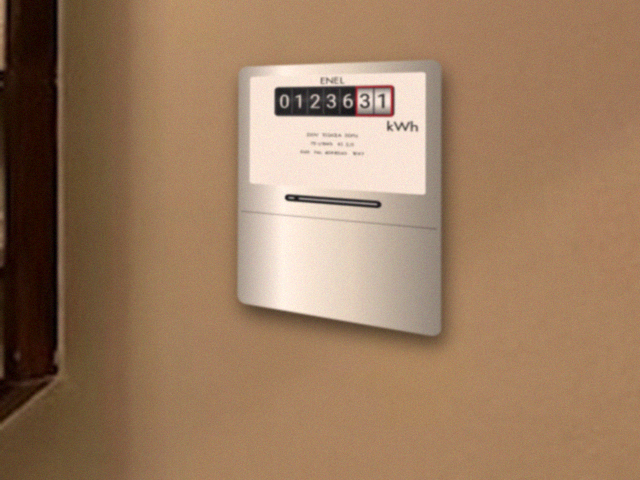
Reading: value=1236.31 unit=kWh
